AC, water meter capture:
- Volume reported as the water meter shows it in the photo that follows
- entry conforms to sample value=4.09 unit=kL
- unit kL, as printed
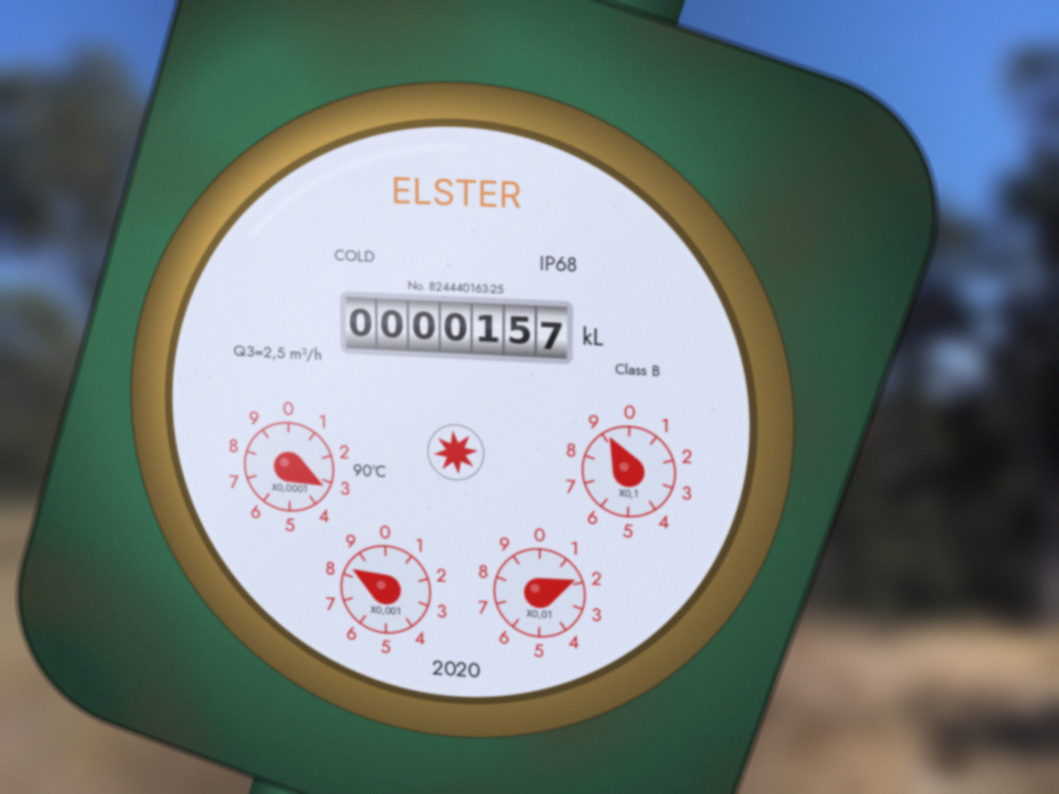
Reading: value=156.9183 unit=kL
